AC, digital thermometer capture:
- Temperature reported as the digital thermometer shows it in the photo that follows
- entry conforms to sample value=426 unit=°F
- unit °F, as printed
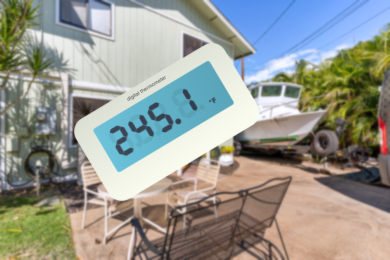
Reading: value=245.1 unit=°F
